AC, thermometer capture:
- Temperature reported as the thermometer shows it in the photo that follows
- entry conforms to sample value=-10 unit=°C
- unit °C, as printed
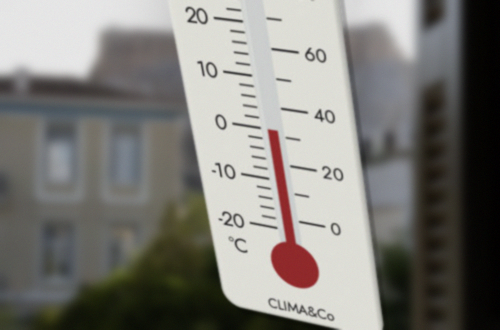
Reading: value=0 unit=°C
